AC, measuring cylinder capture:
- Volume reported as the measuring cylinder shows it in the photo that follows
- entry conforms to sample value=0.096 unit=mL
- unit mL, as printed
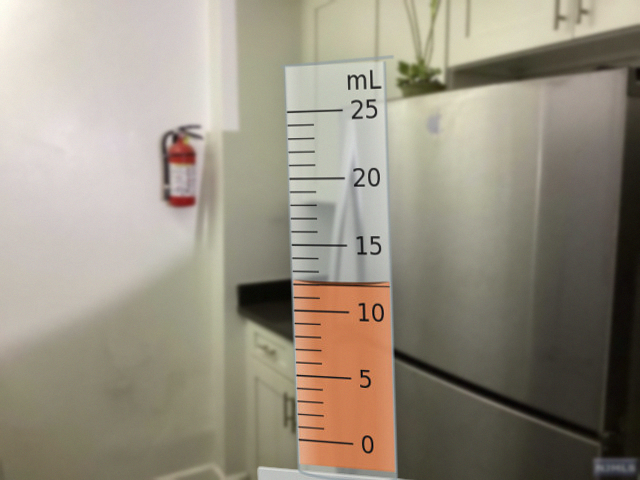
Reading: value=12 unit=mL
